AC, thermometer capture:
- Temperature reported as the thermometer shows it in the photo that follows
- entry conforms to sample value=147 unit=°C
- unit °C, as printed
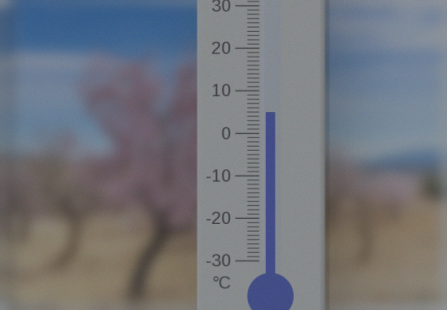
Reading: value=5 unit=°C
